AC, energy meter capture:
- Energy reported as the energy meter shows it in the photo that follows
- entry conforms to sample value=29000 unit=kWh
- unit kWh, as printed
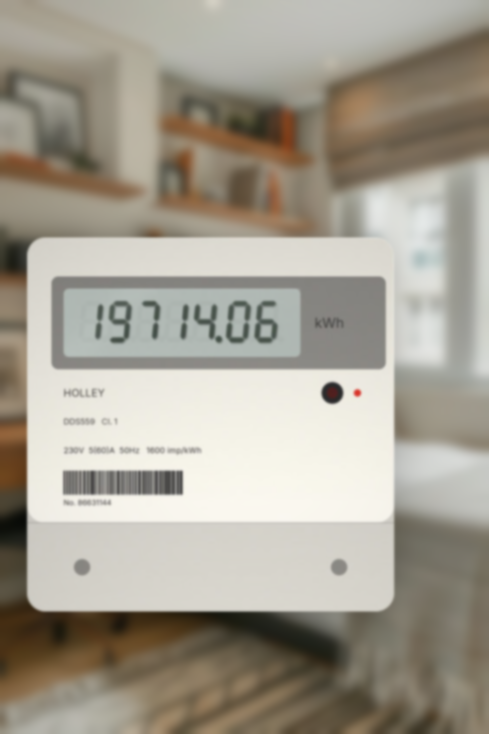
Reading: value=19714.06 unit=kWh
